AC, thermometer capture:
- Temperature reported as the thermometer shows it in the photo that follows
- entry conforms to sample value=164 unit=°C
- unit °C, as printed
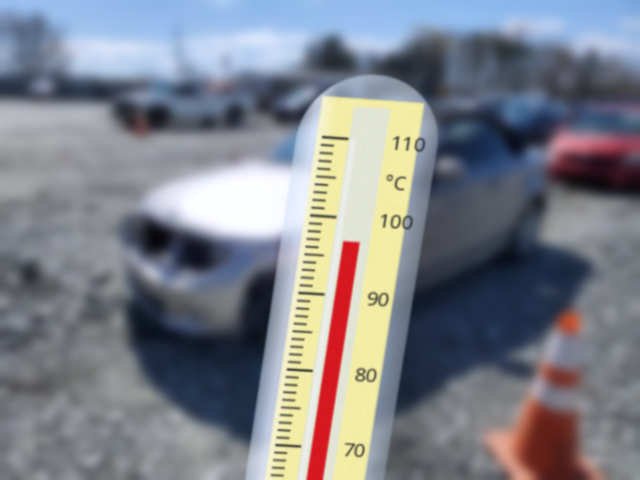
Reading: value=97 unit=°C
